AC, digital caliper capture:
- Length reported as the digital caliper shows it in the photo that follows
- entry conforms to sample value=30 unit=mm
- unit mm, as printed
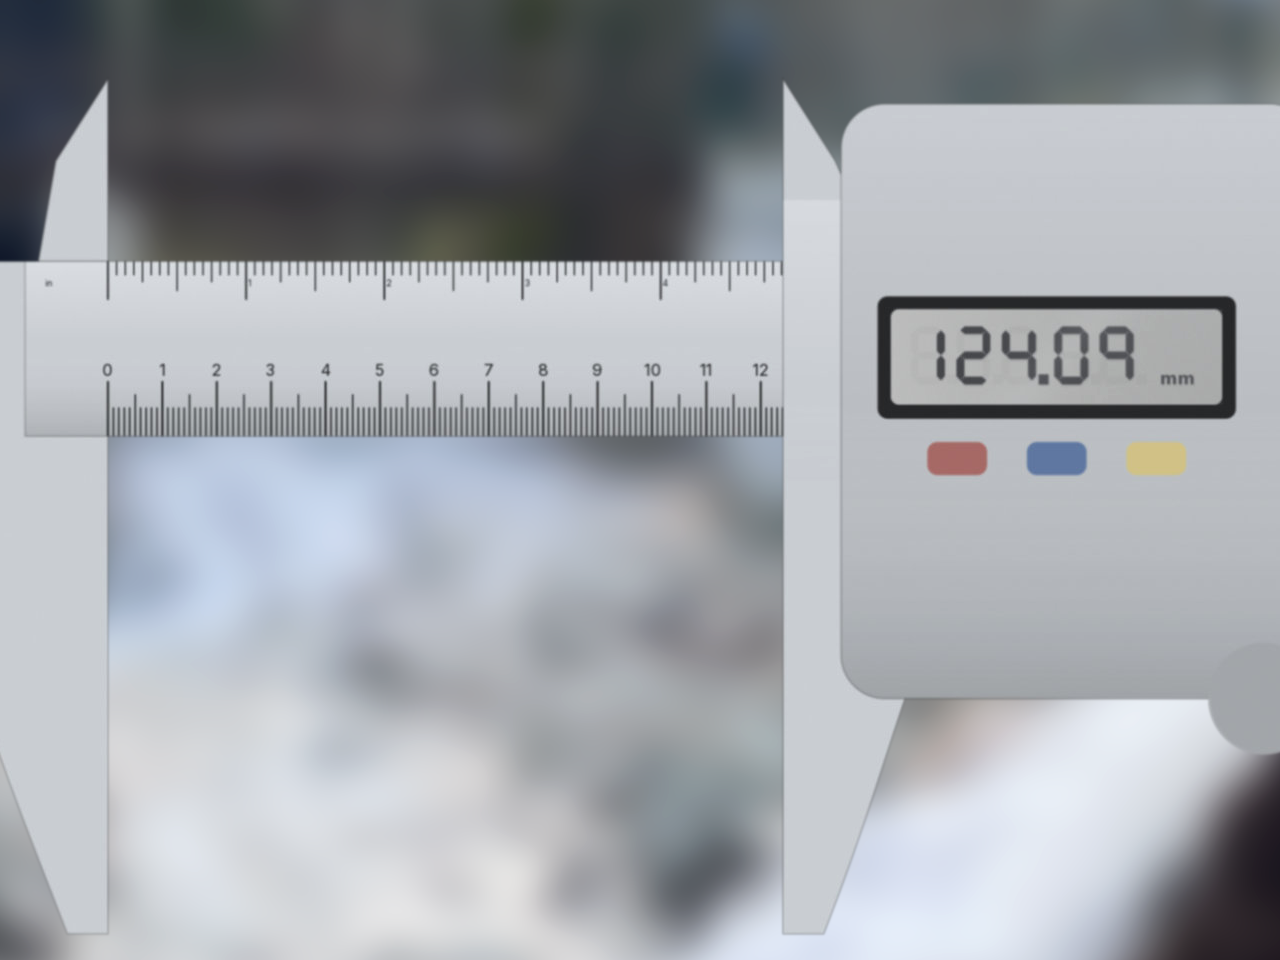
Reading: value=124.09 unit=mm
